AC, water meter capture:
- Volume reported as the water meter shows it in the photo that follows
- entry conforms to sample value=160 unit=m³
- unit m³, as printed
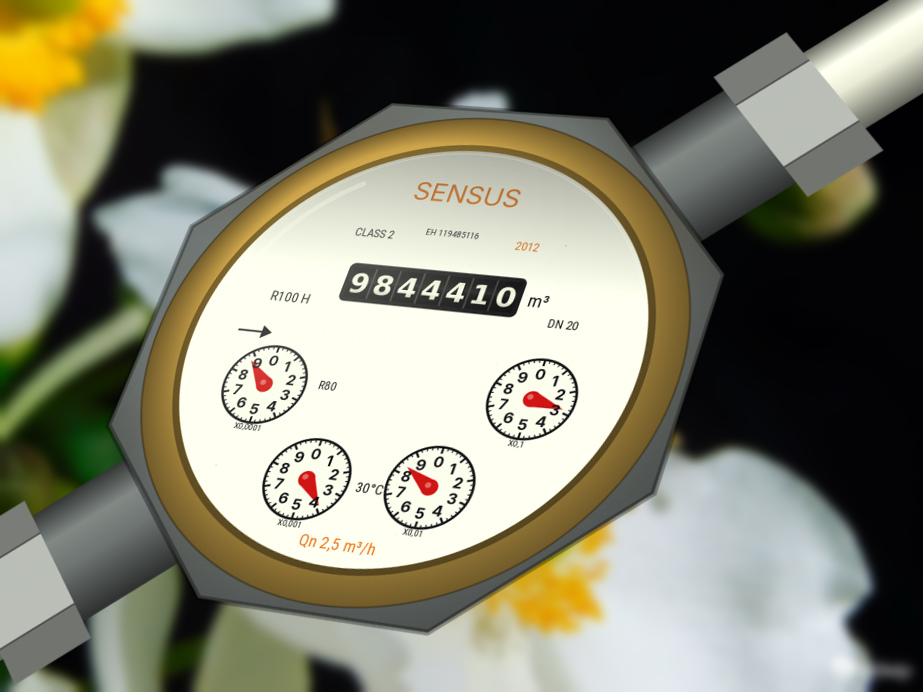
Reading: value=9844410.2838 unit=m³
